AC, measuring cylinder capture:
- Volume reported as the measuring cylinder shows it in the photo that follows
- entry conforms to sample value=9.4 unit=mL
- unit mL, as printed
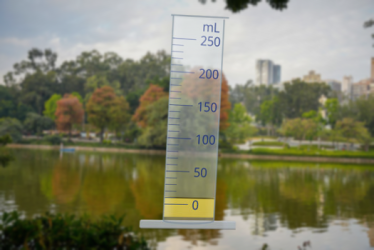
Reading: value=10 unit=mL
